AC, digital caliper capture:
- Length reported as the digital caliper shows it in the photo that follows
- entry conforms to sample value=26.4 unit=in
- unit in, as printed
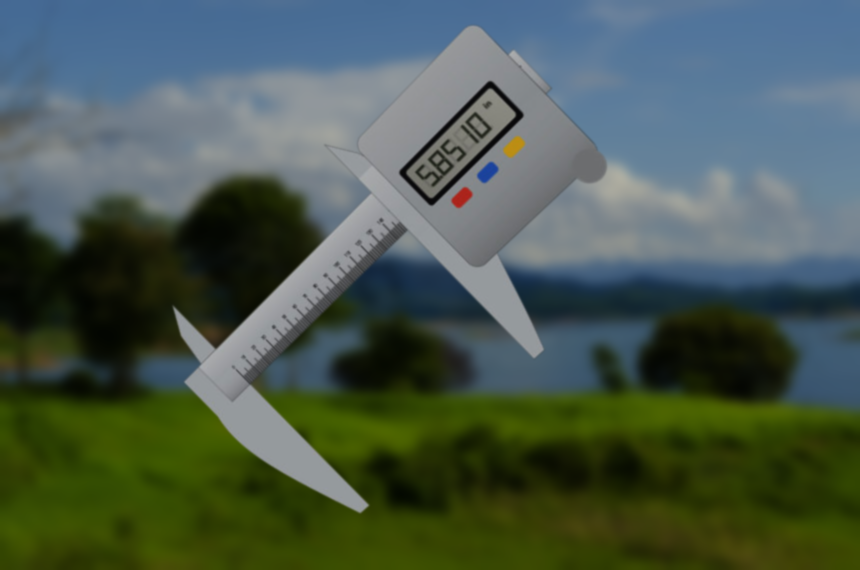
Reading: value=5.8510 unit=in
